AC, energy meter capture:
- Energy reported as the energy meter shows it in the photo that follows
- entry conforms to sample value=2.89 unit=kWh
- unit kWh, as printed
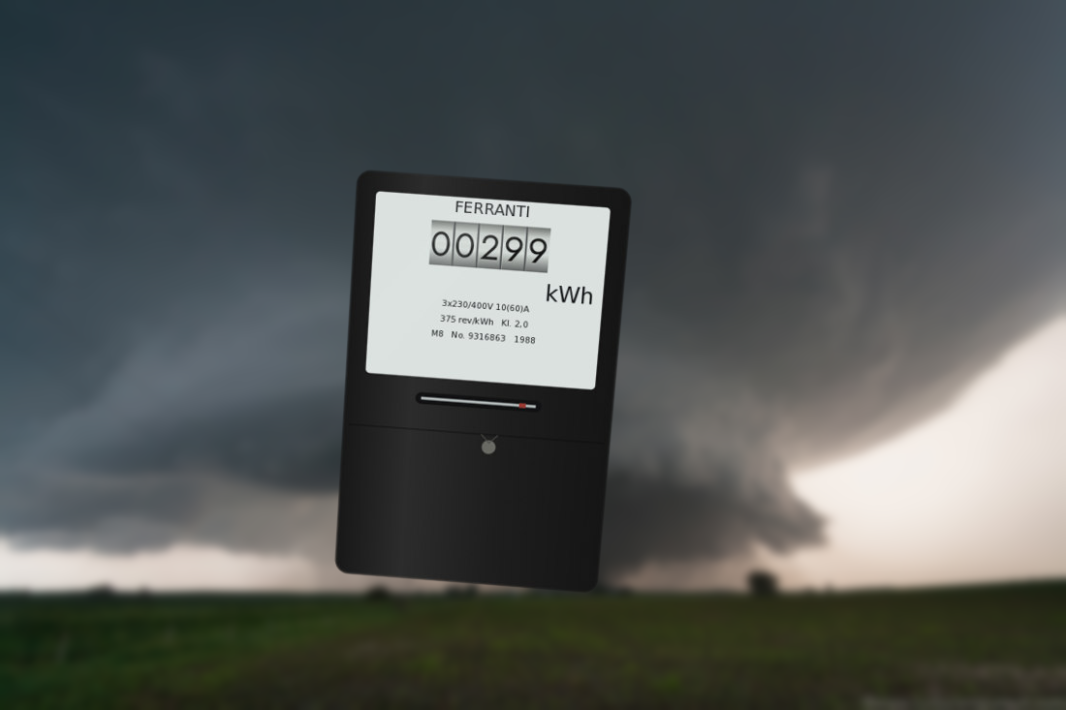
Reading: value=299 unit=kWh
